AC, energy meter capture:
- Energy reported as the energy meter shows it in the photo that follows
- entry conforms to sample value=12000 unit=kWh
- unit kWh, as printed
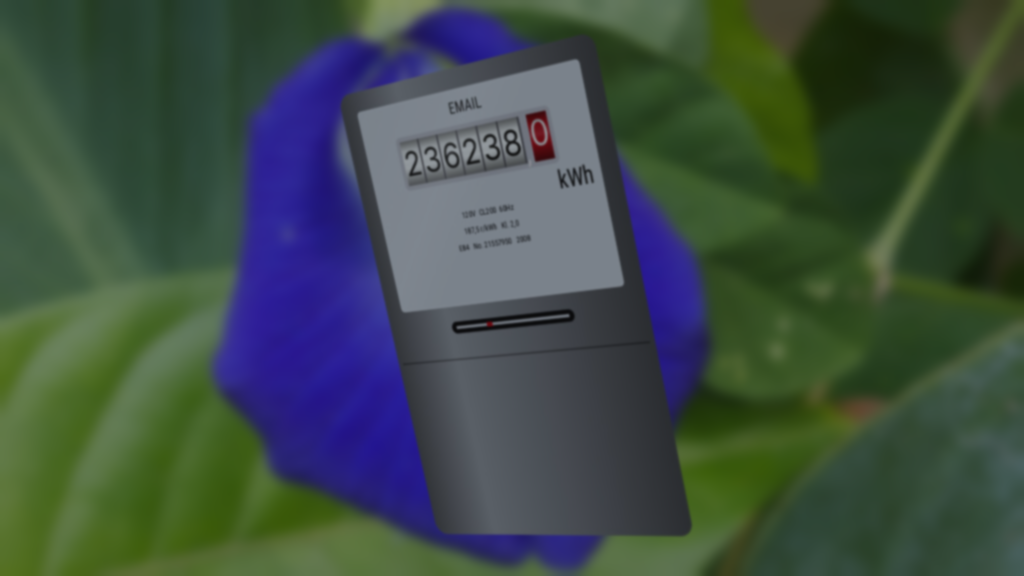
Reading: value=236238.0 unit=kWh
